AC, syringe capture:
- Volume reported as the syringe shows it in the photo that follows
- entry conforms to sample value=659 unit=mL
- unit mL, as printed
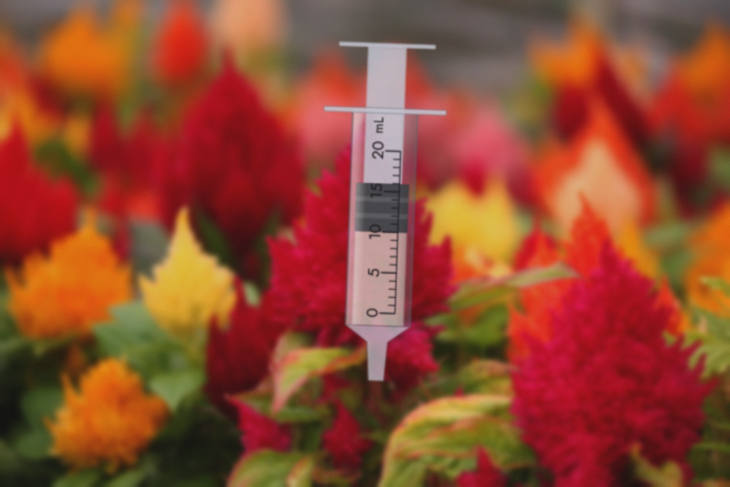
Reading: value=10 unit=mL
